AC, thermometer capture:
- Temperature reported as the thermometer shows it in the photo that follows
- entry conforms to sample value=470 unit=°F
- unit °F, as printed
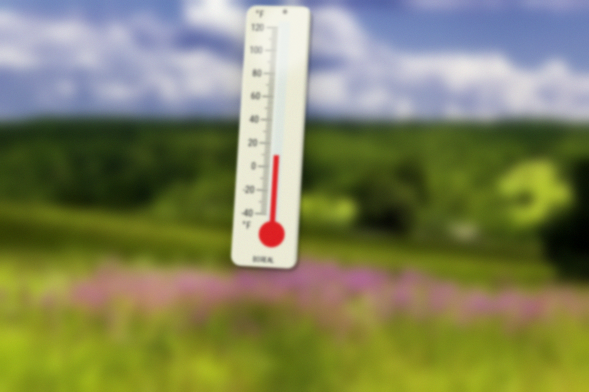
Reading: value=10 unit=°F
